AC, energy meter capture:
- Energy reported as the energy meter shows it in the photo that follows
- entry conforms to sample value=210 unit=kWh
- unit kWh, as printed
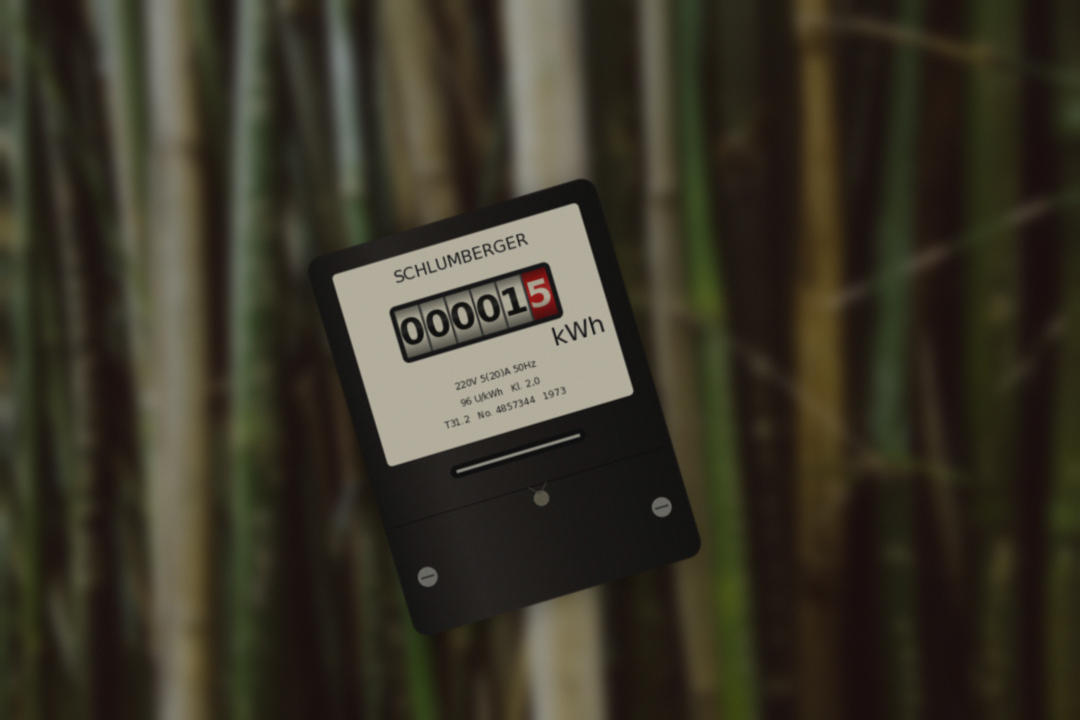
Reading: value=1.5 unit=kWh
